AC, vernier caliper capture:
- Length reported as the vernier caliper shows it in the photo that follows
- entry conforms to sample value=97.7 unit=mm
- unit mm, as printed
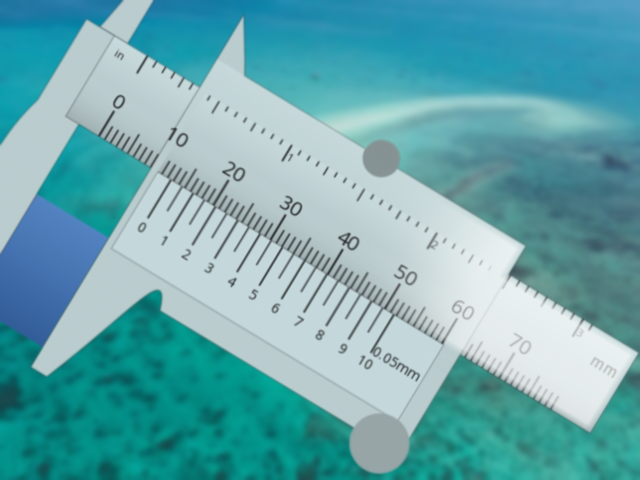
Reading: value=12.6 unit=mm
